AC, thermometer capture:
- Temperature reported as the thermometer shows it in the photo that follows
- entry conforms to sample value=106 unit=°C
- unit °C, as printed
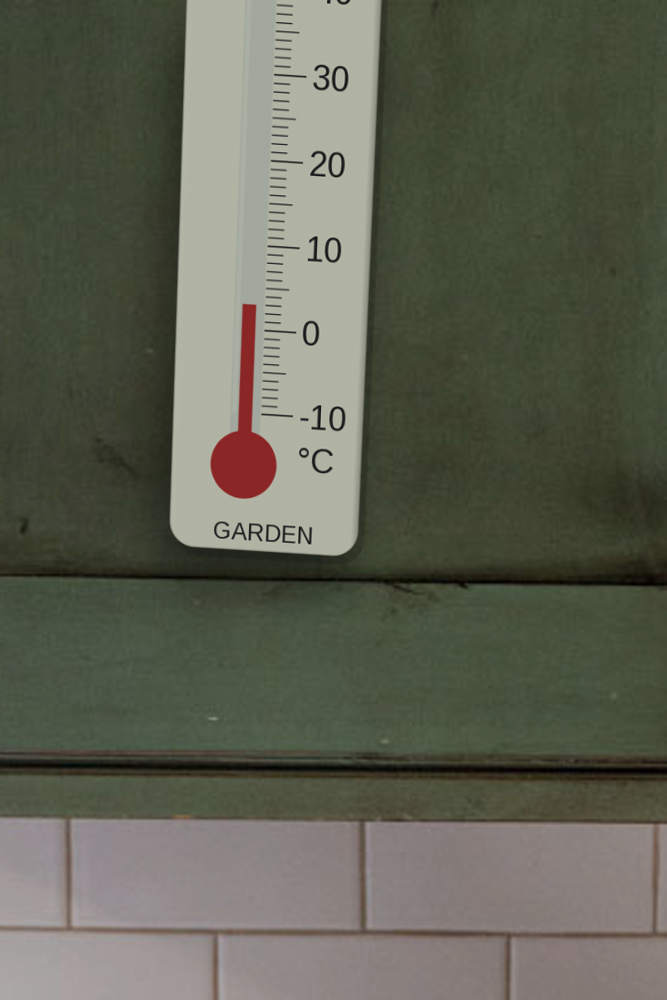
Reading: value=3 unit=°C
